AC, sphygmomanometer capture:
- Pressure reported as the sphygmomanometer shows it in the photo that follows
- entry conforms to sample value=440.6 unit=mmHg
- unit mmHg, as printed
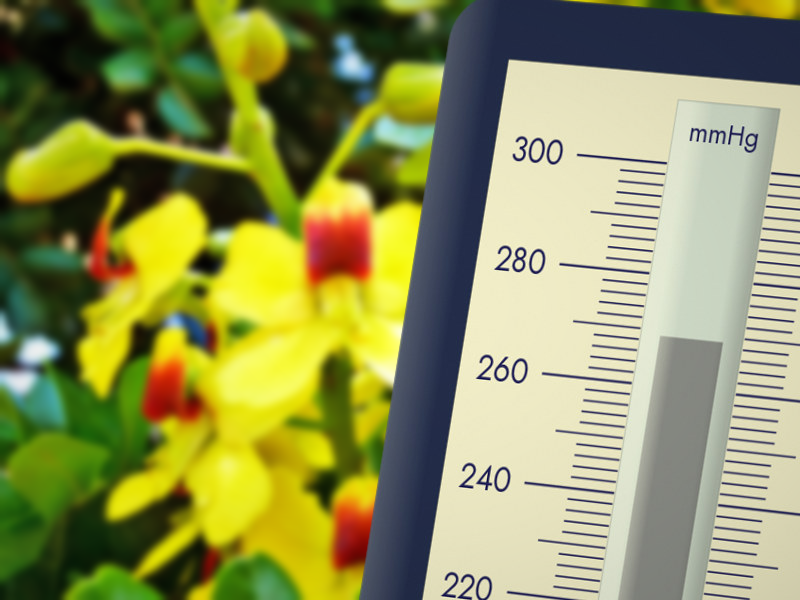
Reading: value=269 unit=mmHg
